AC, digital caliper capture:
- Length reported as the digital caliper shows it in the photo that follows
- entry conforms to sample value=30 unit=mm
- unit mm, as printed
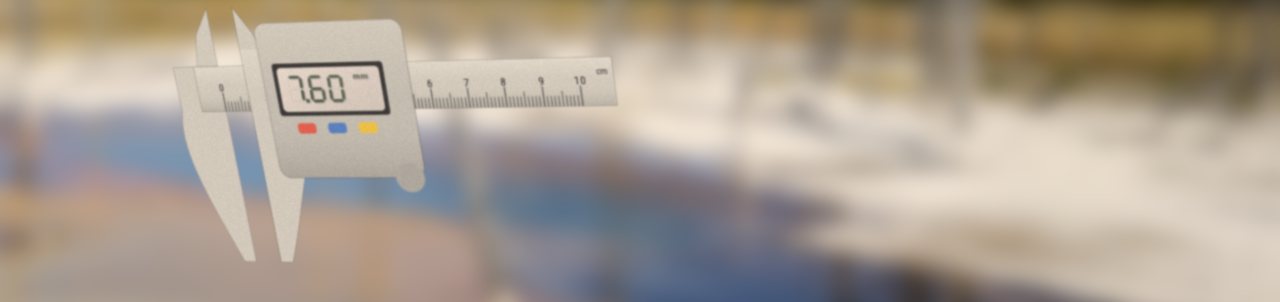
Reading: value=7.60 unit=mm
